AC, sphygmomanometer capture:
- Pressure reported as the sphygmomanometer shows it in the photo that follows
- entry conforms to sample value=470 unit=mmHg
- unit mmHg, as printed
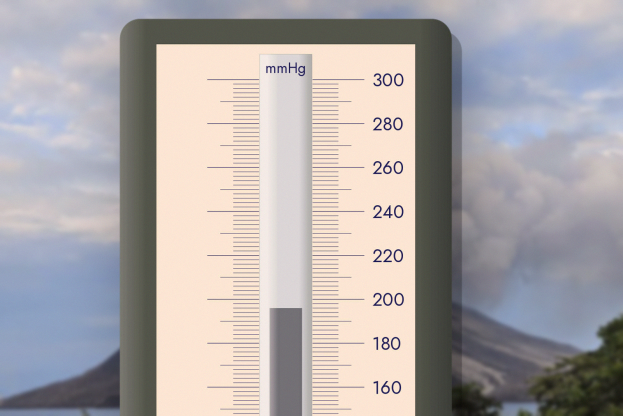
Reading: value=196 unit=mmHg
